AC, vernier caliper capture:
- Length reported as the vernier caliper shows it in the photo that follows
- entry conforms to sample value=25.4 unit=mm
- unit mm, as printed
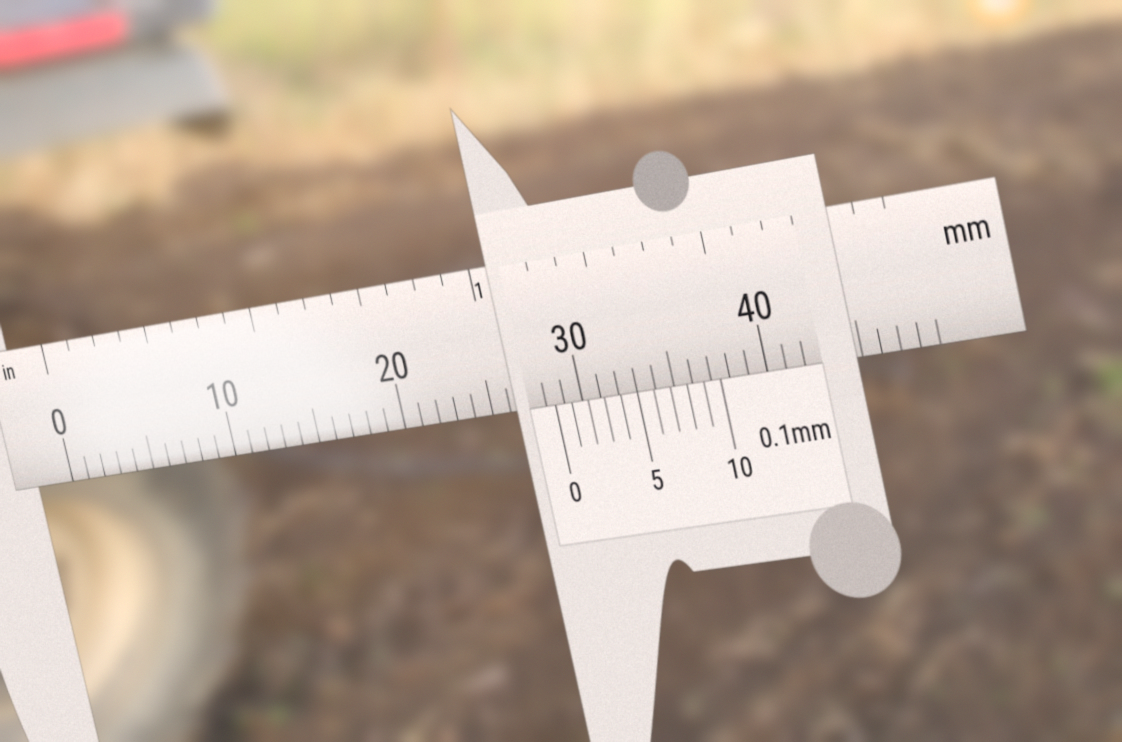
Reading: value=28.5 unit=mm
